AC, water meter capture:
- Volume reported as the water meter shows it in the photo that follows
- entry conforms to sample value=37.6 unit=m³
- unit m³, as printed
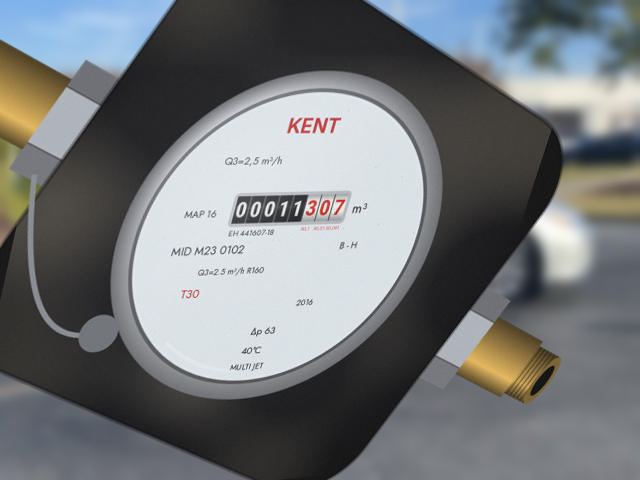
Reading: value=11.307 unit=m³
